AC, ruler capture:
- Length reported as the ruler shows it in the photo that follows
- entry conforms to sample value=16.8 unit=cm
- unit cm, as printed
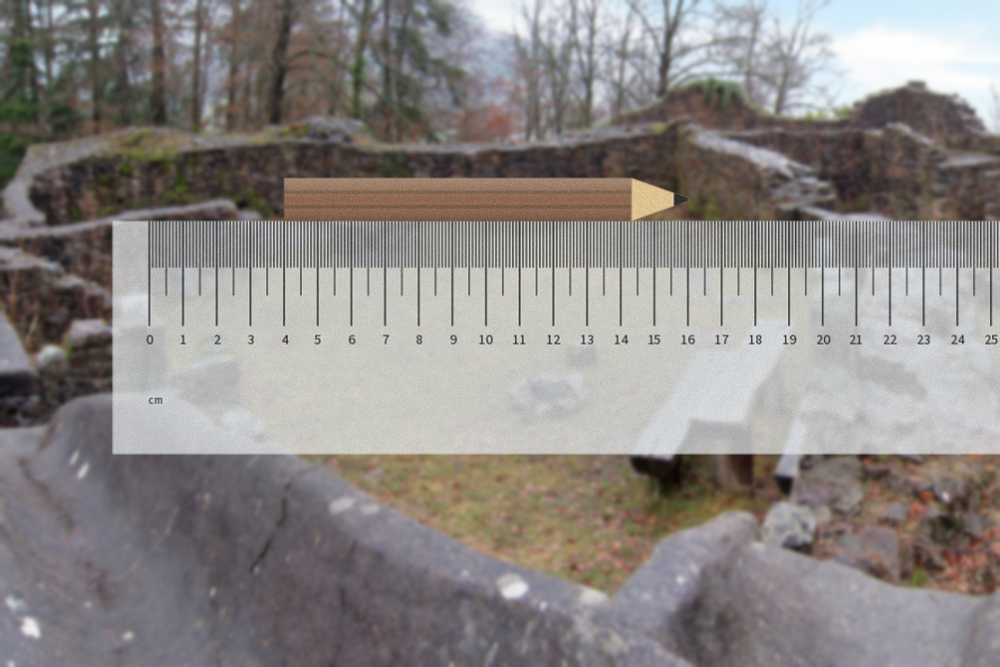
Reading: value=12 unit=cm
